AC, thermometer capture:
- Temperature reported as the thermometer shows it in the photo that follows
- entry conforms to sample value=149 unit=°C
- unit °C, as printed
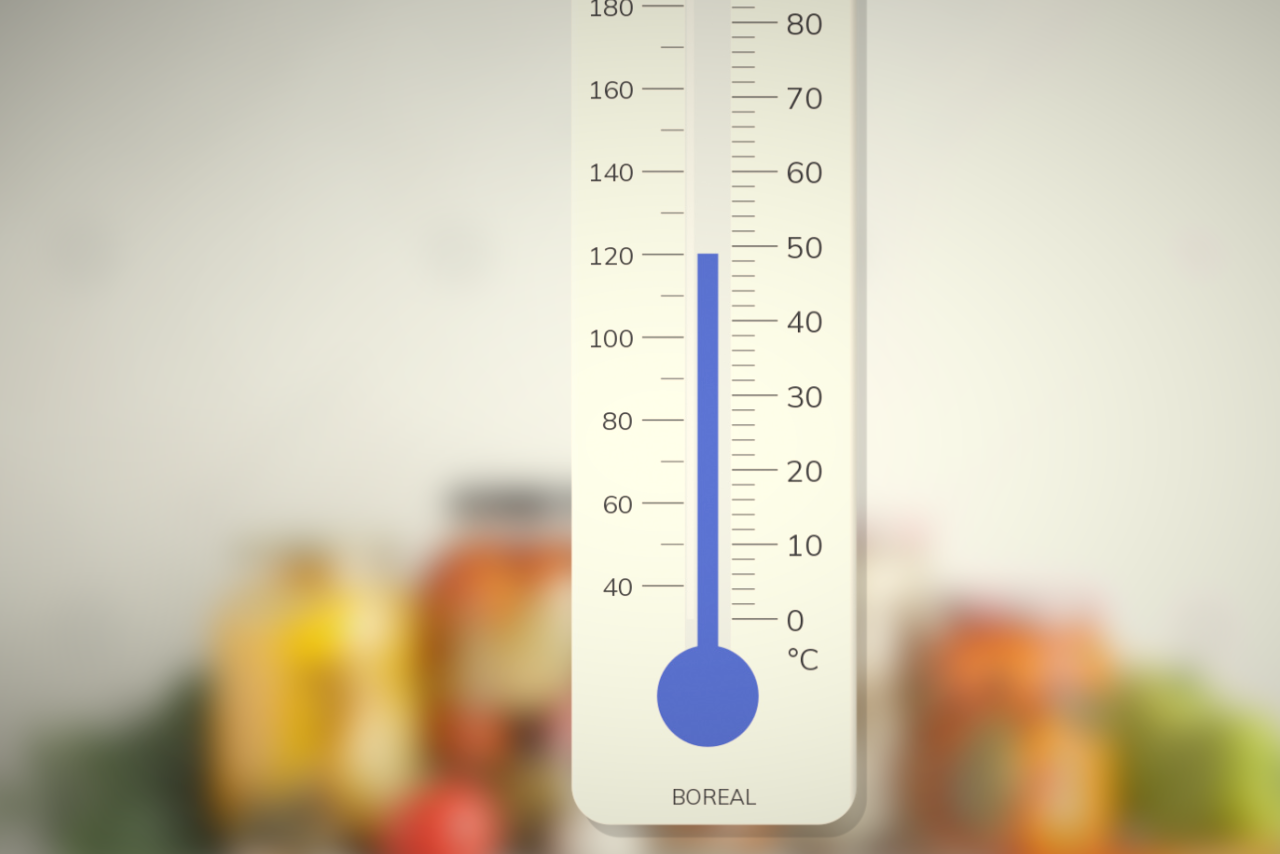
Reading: value=49 unit=°C
